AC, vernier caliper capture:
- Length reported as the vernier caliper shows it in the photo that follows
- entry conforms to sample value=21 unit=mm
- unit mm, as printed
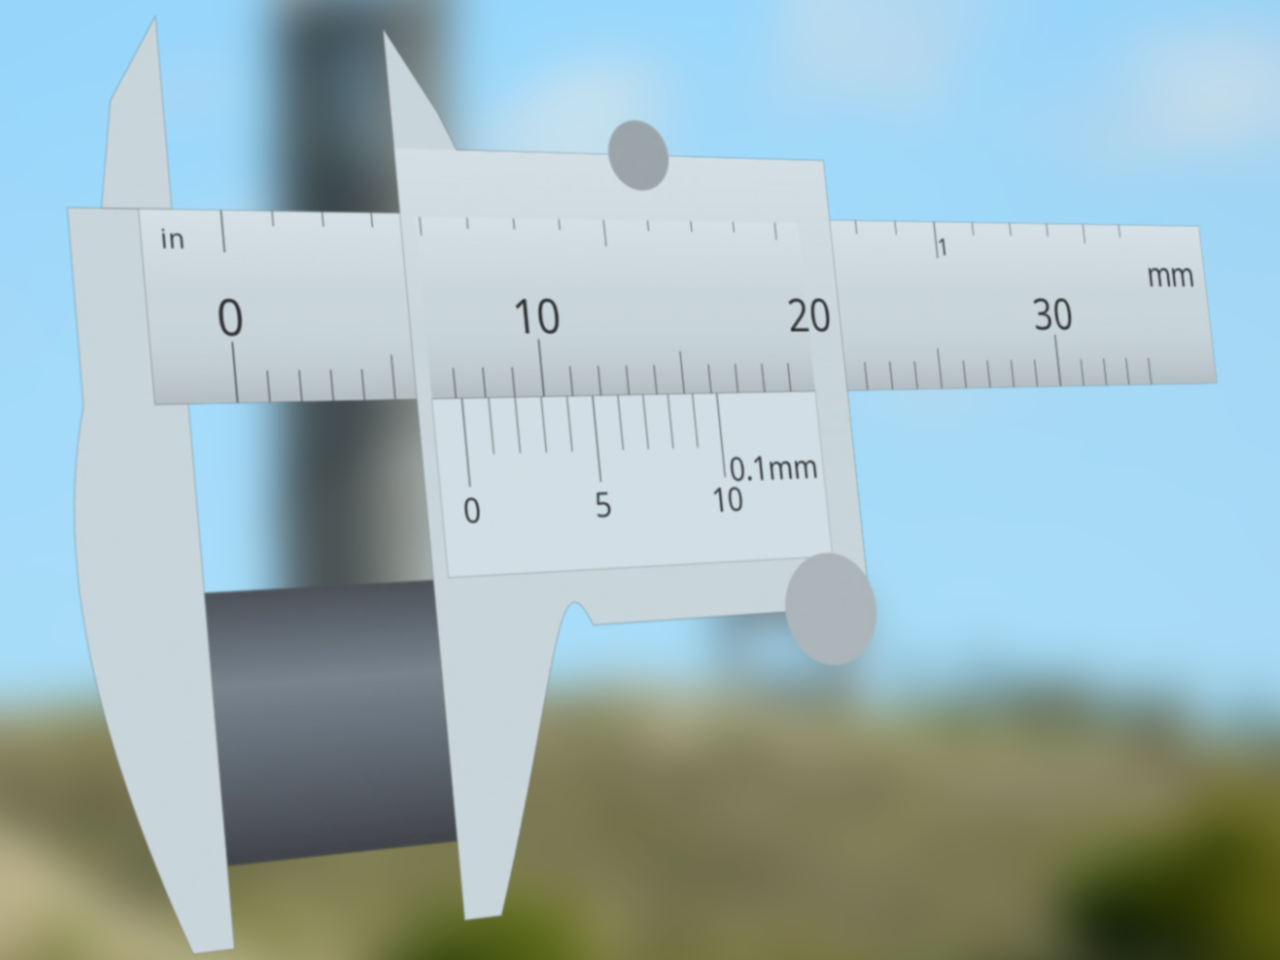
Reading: value=7.2 unit=mm
